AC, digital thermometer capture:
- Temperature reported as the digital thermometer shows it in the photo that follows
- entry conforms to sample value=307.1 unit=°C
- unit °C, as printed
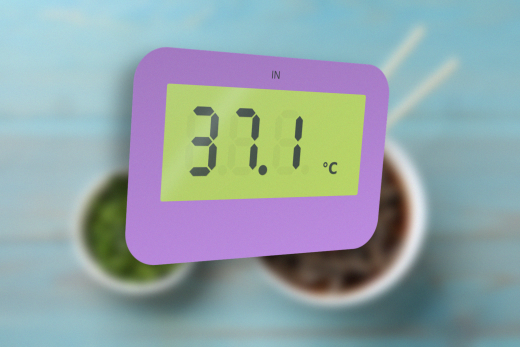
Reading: value=37.1 unit=°C
